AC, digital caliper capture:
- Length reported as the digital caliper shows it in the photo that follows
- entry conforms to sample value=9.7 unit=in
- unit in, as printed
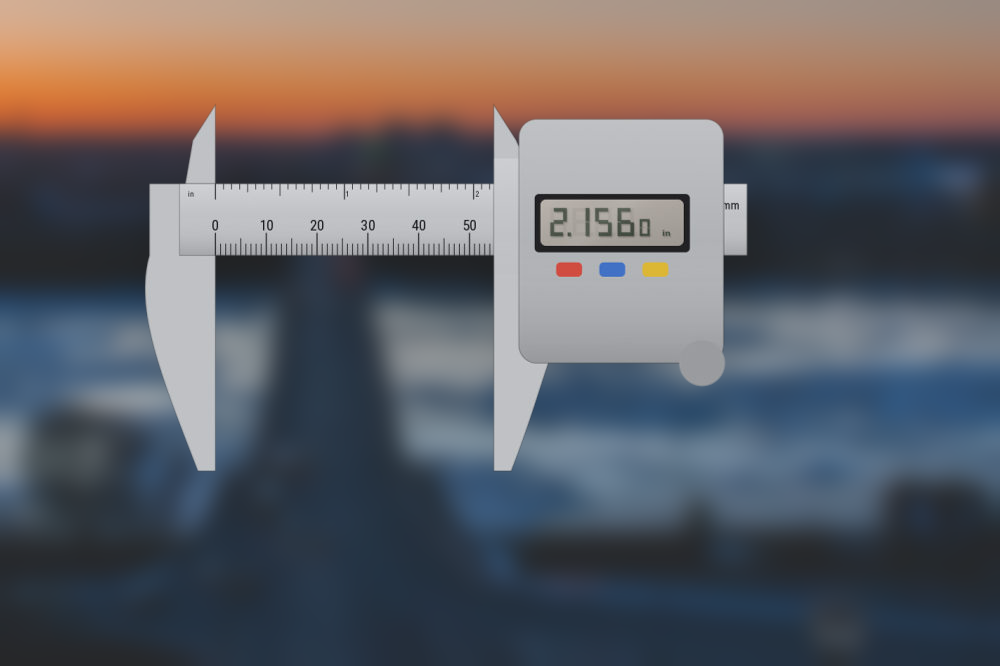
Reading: value=2.1560 unit=in
